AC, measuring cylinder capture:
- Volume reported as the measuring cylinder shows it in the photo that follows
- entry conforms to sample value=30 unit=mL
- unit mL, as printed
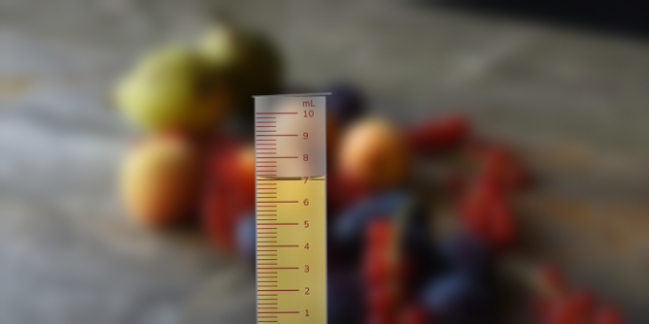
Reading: value=7 unit=mL
